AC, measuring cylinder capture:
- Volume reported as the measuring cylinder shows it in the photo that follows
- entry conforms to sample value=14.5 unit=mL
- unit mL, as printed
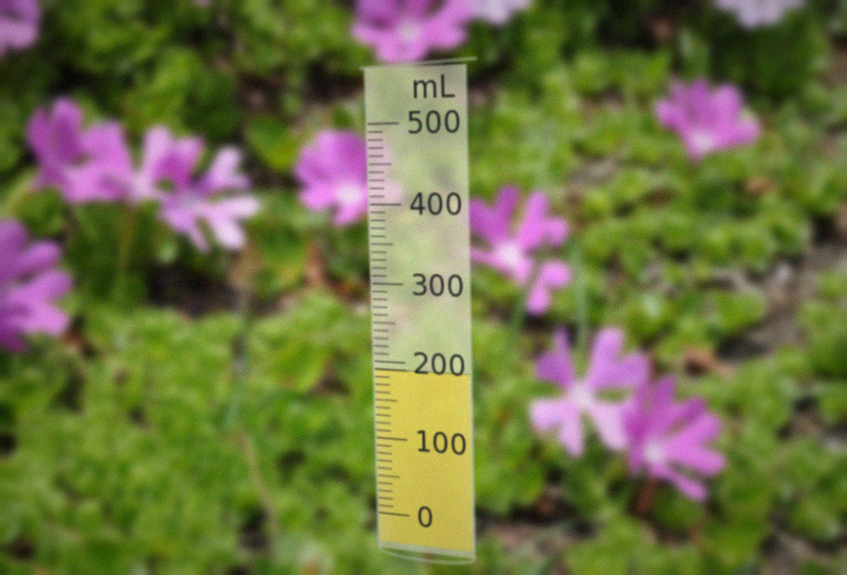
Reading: value=190 unit=mL
